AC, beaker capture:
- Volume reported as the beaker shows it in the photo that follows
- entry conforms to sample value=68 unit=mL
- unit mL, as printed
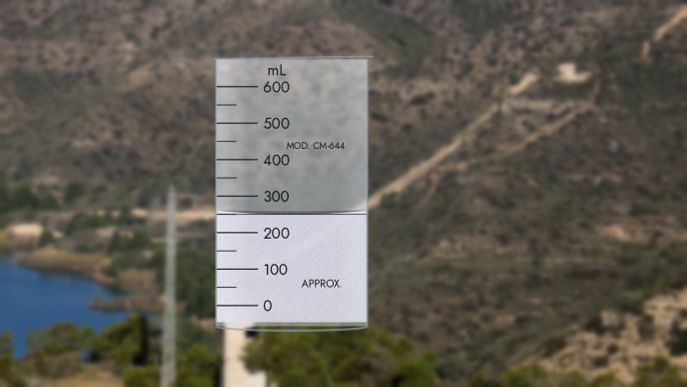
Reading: value=250 unit=mL
